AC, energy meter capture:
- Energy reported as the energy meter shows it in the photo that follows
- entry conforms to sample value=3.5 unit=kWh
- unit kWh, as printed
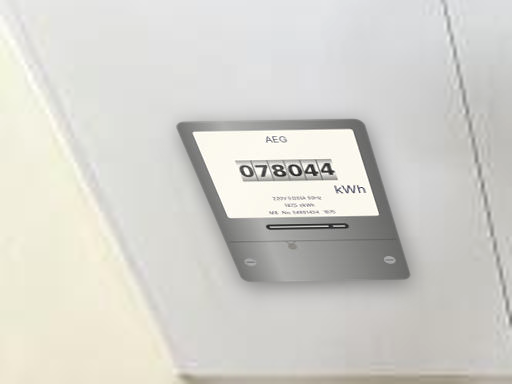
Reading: value=78044 unit=kWh
